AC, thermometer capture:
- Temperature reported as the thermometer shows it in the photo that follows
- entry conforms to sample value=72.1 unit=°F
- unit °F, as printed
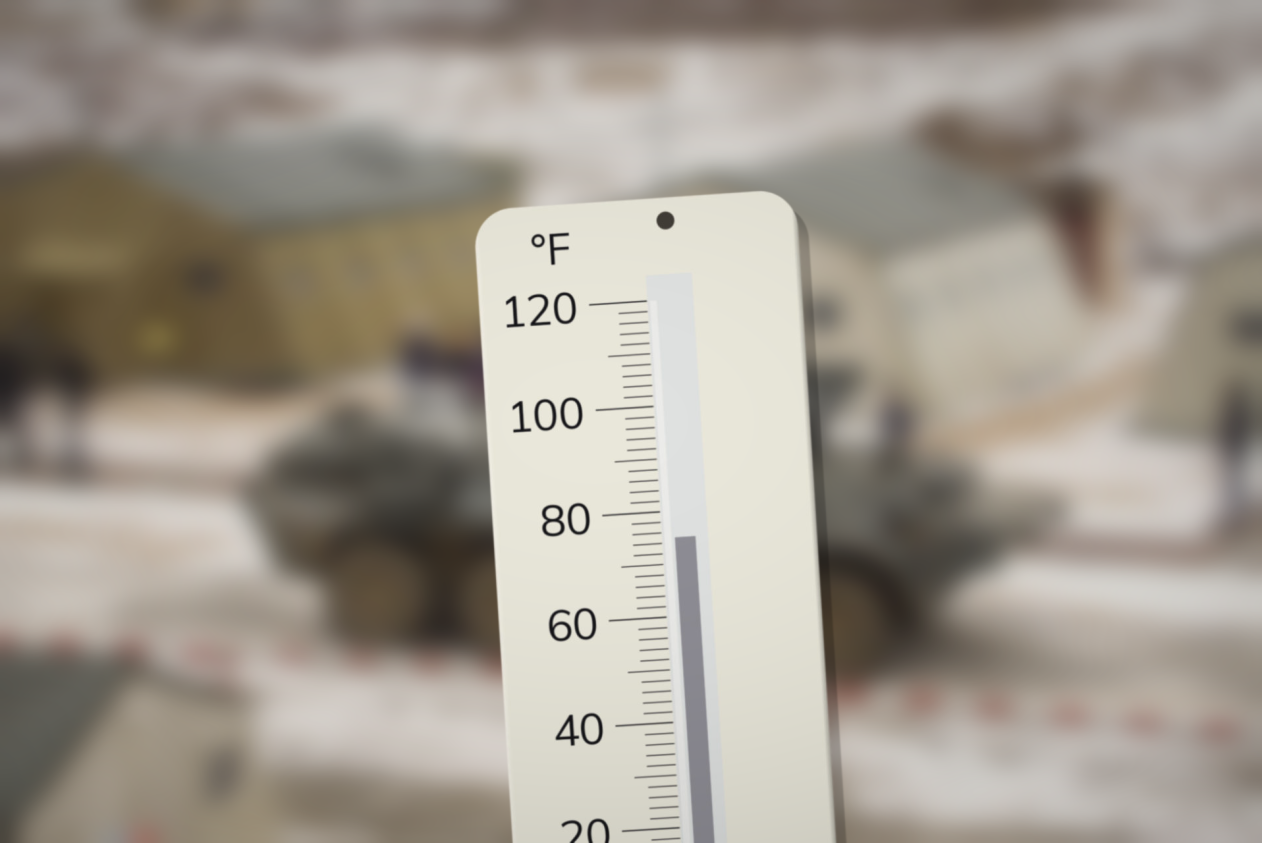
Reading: value=75 unit=°F
